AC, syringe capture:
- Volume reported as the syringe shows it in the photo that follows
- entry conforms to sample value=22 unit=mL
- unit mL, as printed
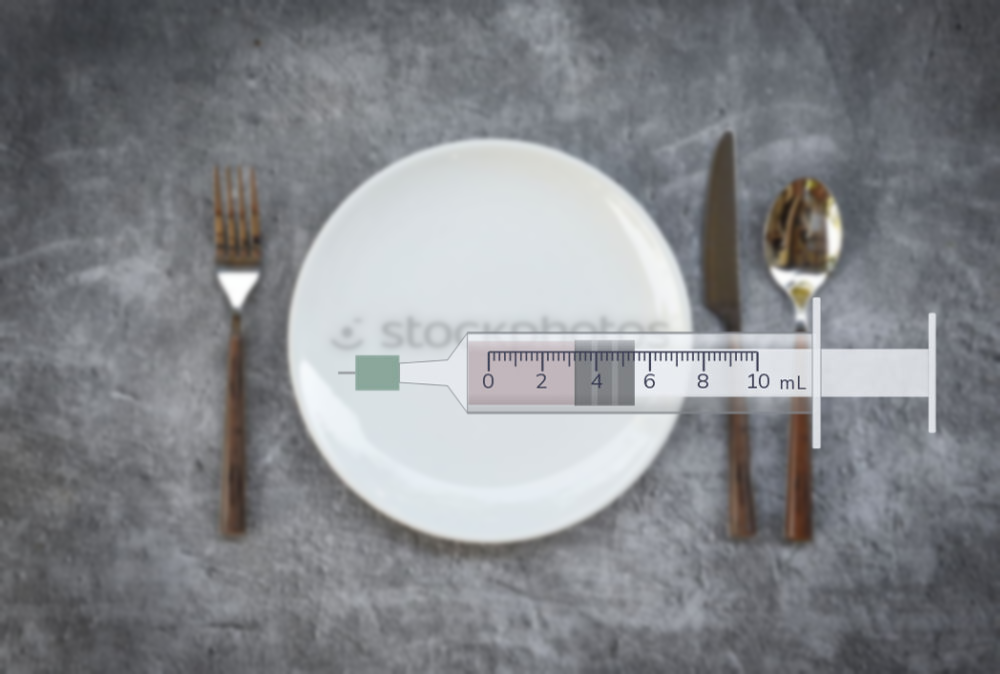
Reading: value=3.2 unit=mL
